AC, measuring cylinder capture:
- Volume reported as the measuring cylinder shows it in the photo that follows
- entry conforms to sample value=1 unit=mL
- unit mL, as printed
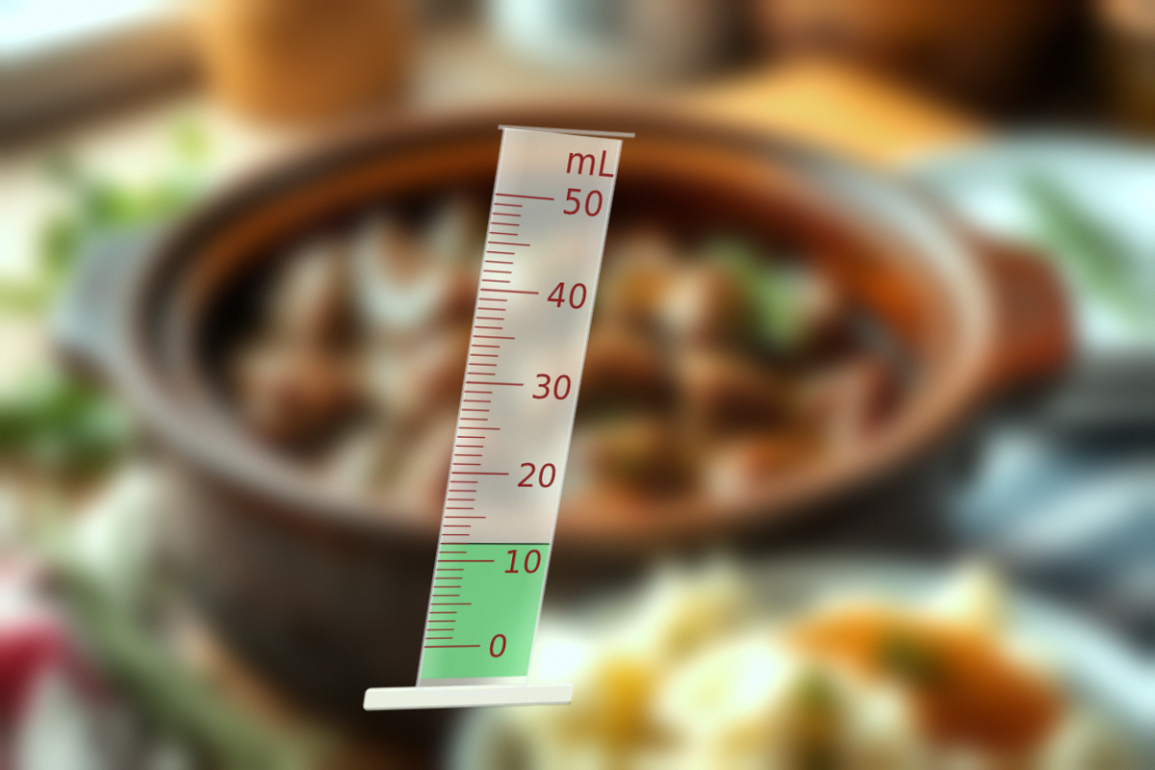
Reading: value=12 unit=mL
